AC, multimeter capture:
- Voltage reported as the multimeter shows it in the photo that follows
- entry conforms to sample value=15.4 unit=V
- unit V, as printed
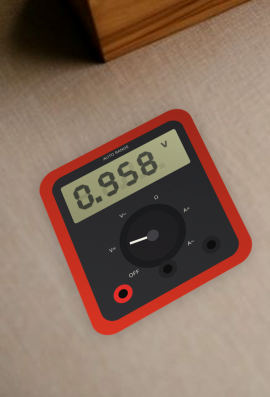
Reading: value=0.958 unit=V
